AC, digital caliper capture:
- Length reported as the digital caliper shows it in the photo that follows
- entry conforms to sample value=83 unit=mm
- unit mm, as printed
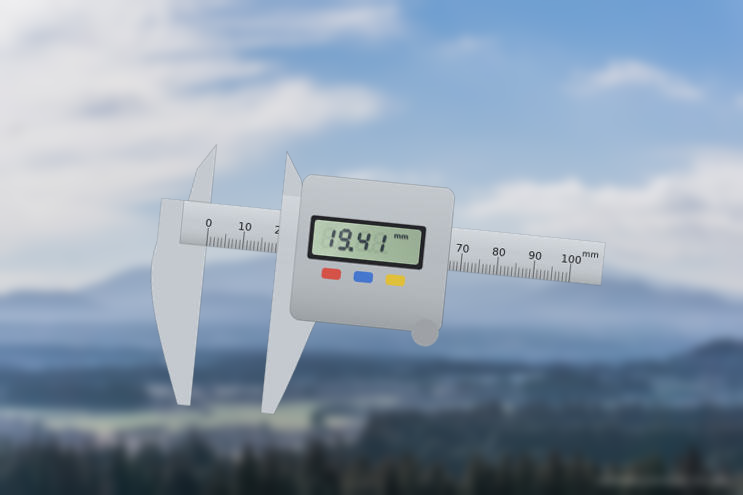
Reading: value=19.41 unit=mm
